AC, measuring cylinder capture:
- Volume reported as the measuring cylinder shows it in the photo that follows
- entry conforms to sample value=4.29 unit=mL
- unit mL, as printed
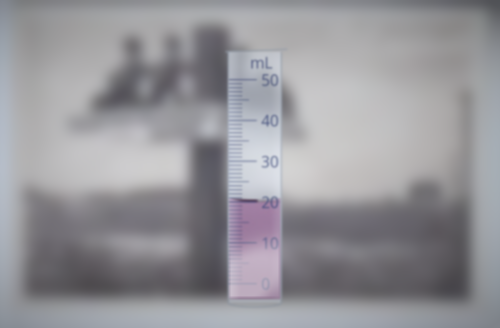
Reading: value=20 unit=mL
